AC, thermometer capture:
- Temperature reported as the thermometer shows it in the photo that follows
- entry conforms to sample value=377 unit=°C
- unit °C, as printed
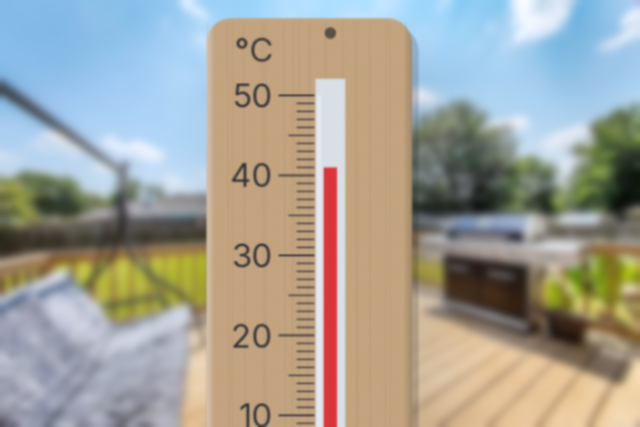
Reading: value=41 unit=°C
